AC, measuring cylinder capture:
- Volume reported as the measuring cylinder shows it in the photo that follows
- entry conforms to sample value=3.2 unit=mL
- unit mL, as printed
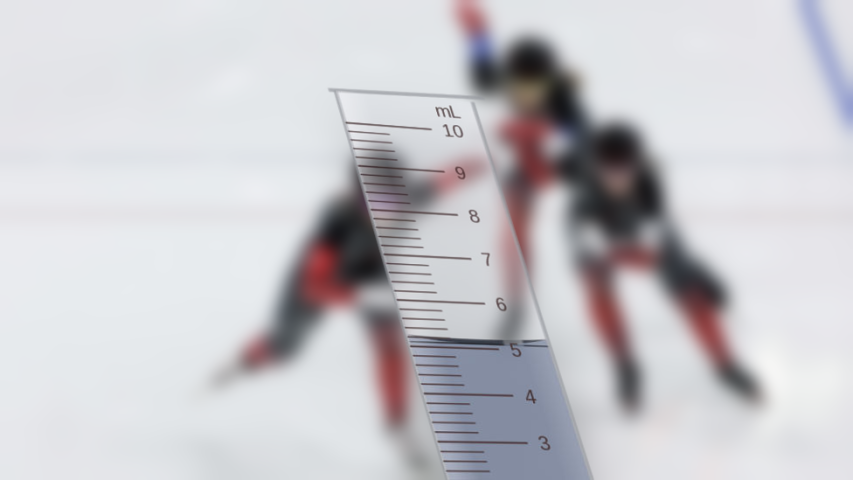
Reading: value=5.1 unit=mL
